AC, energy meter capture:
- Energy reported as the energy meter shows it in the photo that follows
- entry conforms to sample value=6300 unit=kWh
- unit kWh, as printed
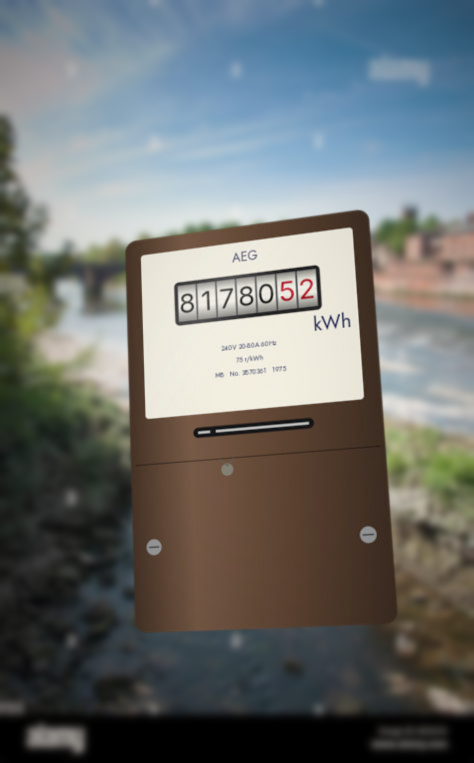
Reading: value=81780.52 unit=kWh
